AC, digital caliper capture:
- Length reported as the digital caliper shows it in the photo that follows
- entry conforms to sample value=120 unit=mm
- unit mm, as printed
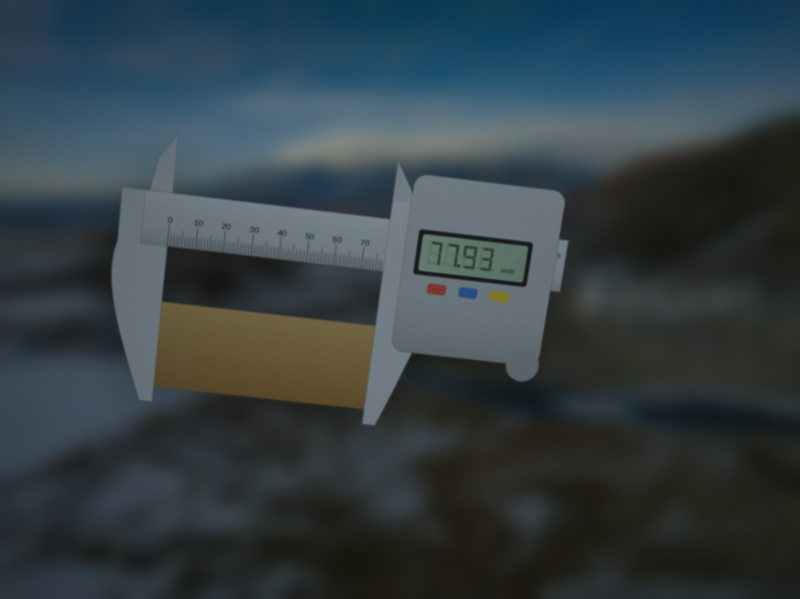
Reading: value=77.93 unit=mm
